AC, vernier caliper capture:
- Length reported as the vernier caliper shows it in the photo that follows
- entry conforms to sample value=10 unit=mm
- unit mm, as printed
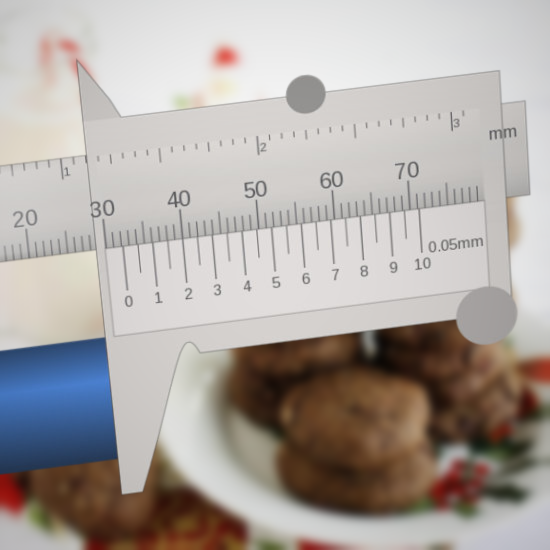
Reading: value=32.2 unit=mm
